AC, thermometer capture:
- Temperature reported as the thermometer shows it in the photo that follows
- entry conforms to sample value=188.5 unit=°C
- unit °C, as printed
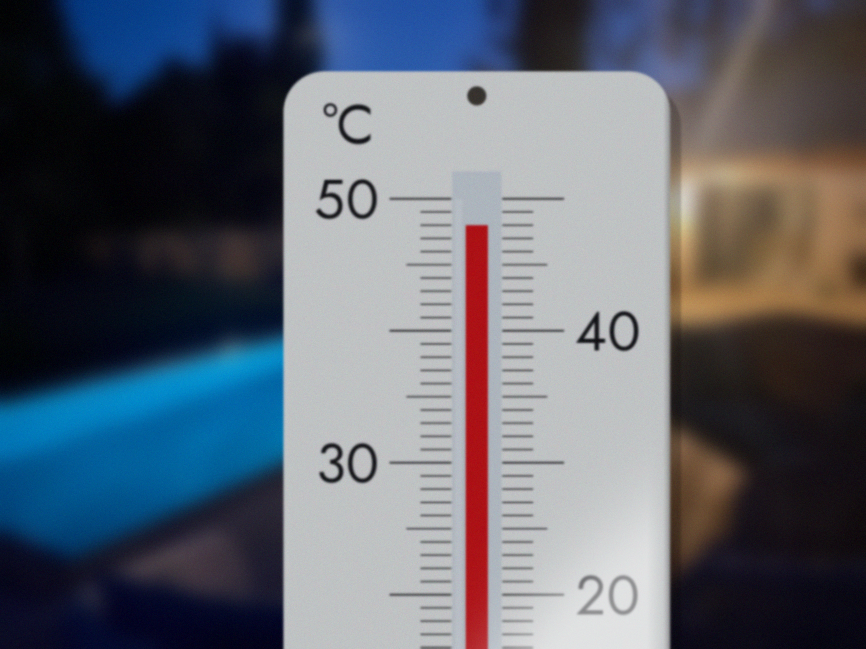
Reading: value=48 unit=°C
